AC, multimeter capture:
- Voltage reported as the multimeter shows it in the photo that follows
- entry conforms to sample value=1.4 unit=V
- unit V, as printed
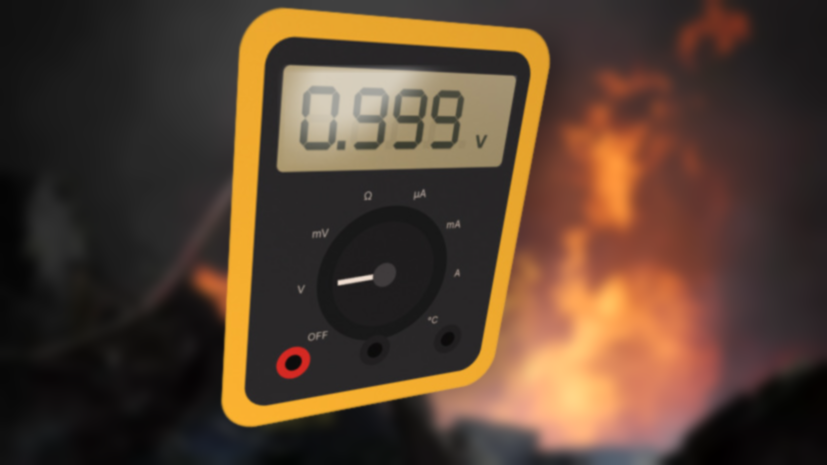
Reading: value=0.999 unit=V
